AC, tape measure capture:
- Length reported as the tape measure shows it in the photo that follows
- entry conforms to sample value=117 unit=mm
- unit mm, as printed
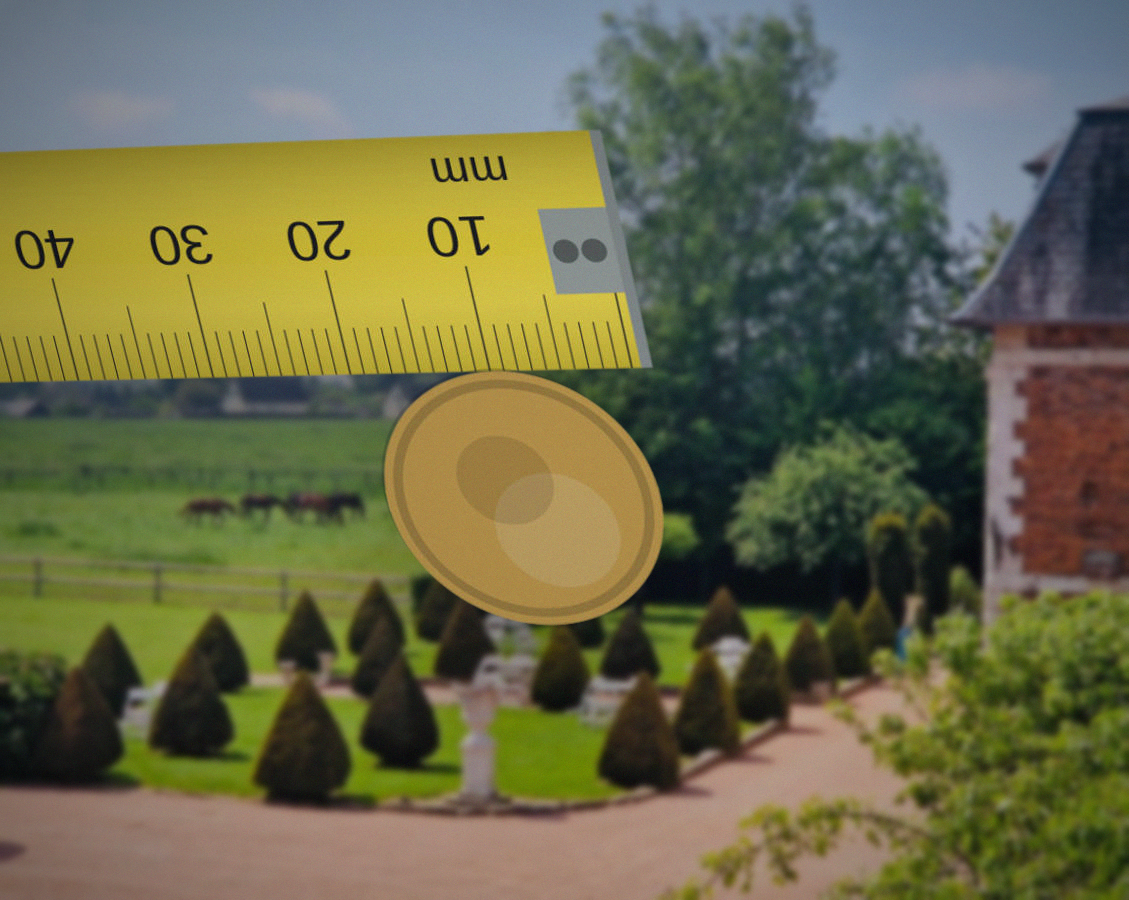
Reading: value=19.5 unit=mm
